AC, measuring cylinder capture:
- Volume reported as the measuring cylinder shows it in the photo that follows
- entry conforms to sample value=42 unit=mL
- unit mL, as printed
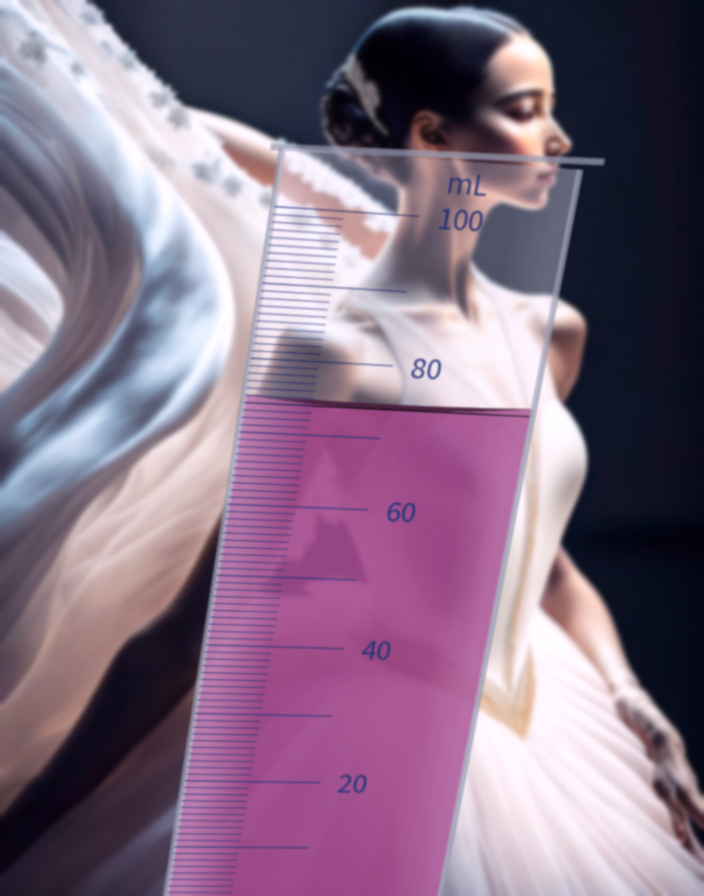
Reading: value=74 unit=mL
